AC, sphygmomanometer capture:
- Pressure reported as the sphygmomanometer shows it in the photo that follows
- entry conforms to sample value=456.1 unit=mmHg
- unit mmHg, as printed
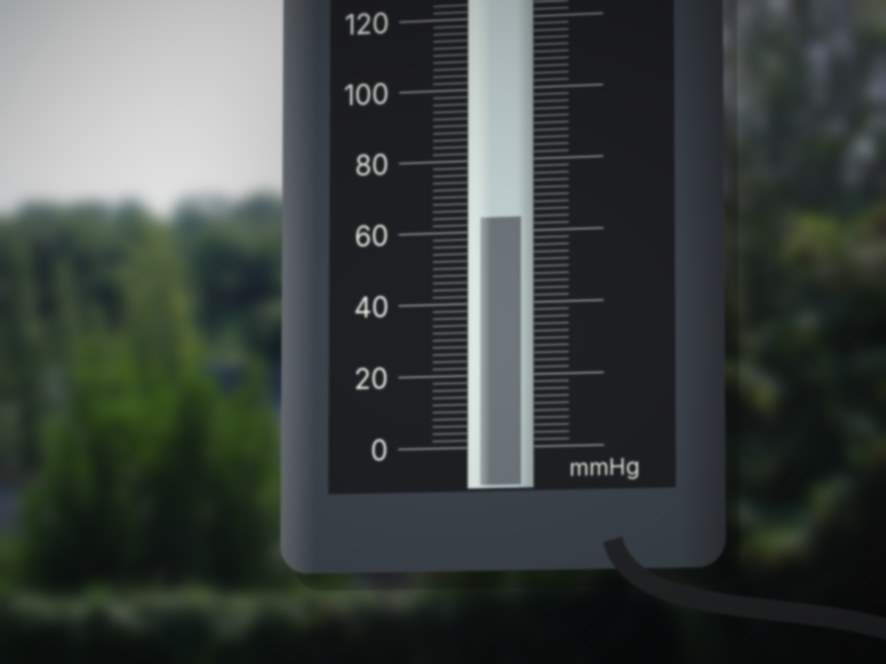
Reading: value=64 unit=mmHg
